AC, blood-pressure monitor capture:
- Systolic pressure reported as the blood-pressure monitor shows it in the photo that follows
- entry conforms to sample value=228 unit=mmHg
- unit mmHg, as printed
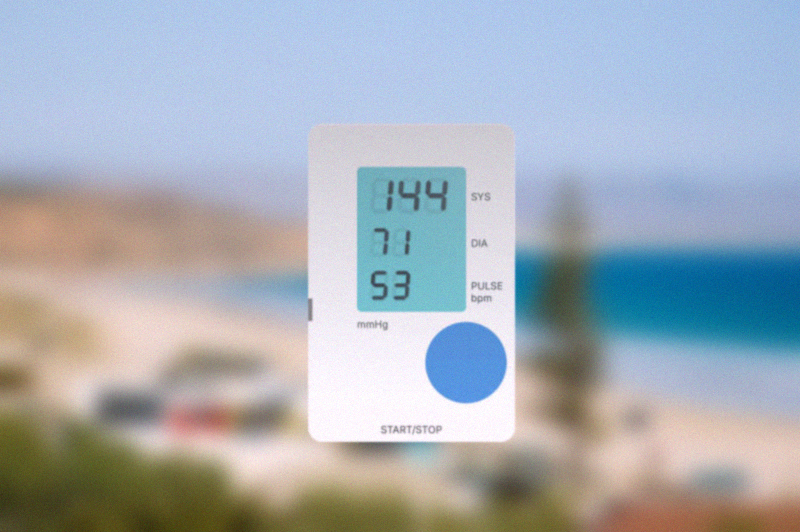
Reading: value=144 unit=mmHg
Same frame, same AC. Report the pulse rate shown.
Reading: value=53 unit=bpm
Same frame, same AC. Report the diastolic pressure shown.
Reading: value=71 unit=mmHg
